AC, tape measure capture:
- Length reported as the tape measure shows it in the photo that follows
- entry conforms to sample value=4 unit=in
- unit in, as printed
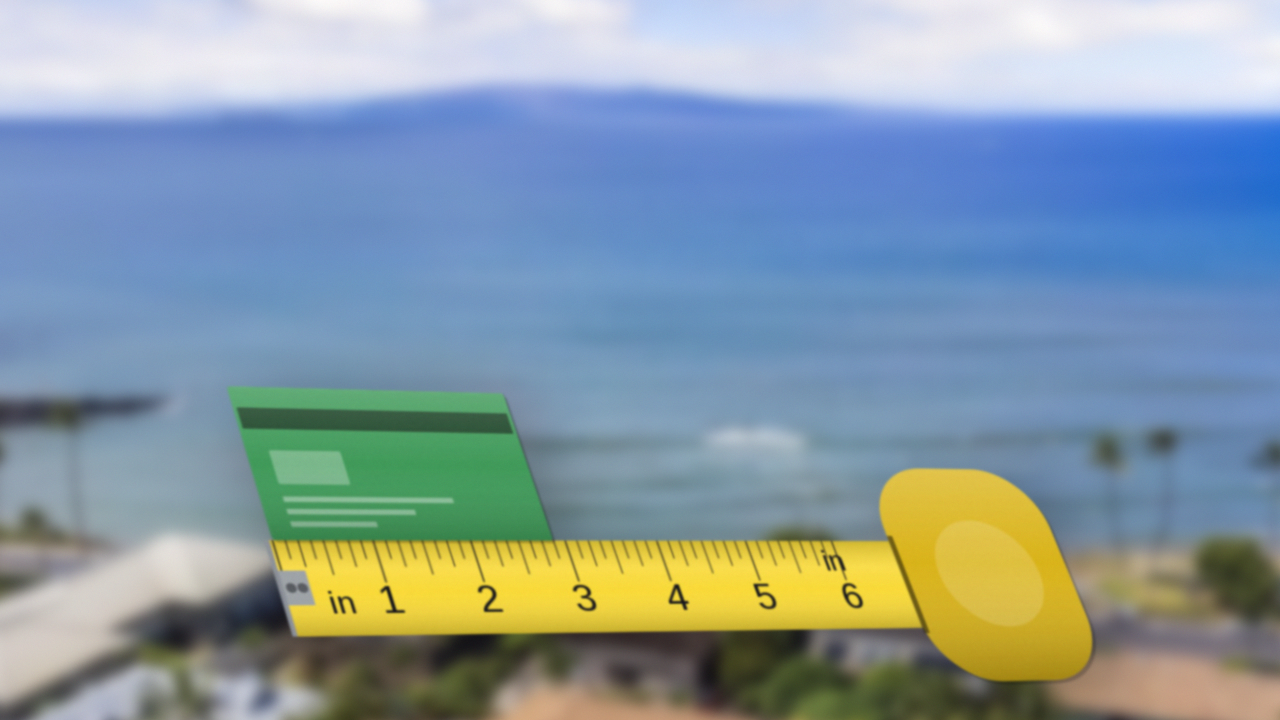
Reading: value=2.875 unit=in
